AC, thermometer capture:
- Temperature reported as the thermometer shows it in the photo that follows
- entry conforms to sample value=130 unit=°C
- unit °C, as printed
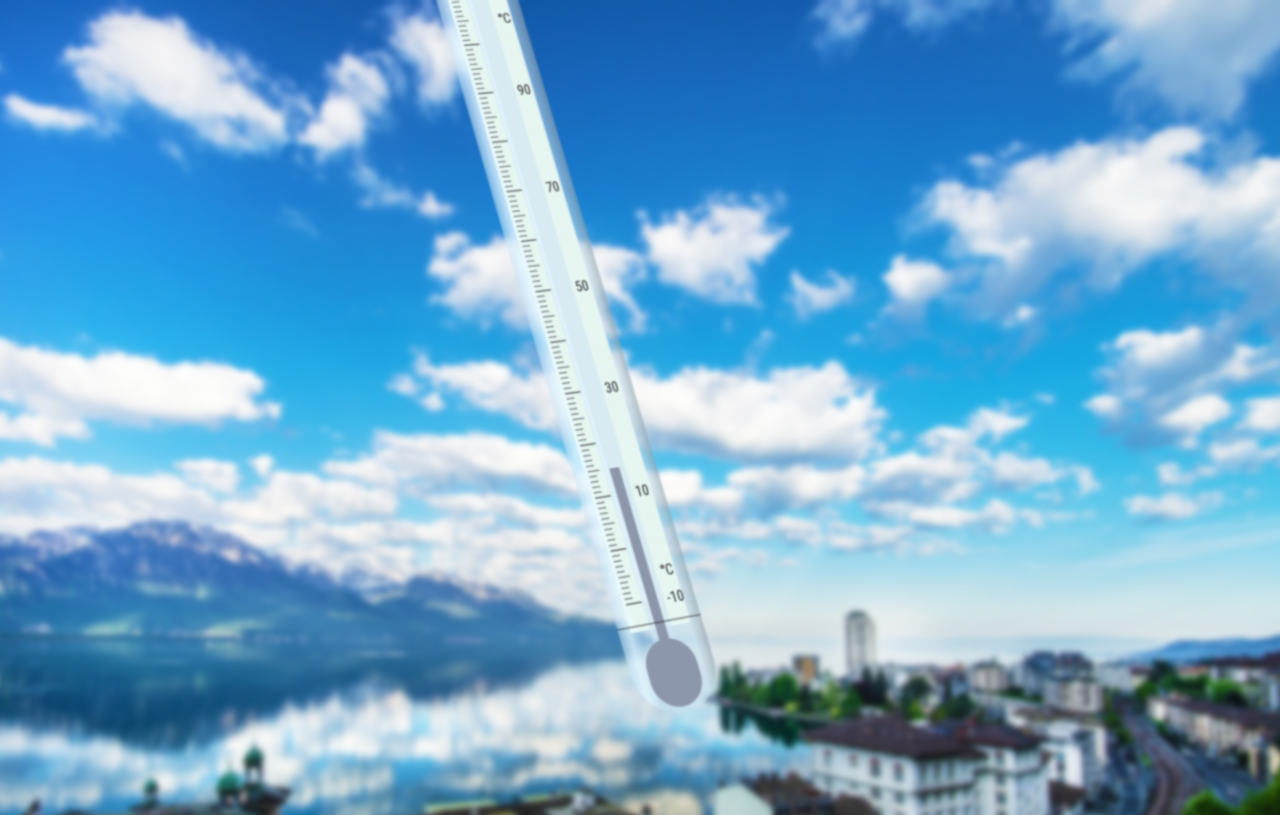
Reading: value=15 unit=°C
